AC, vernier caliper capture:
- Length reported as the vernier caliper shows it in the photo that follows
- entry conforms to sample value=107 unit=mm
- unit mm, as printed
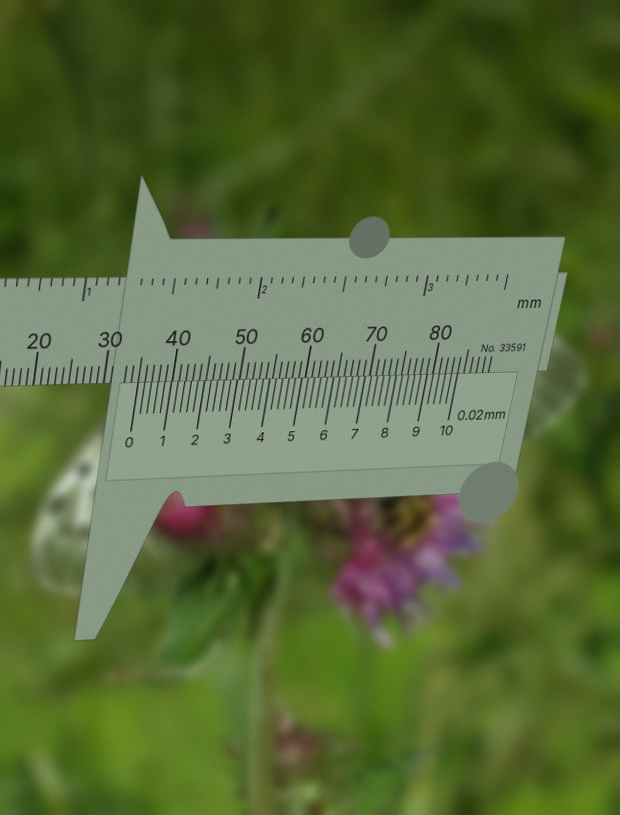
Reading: value=35.0 unit=mm
